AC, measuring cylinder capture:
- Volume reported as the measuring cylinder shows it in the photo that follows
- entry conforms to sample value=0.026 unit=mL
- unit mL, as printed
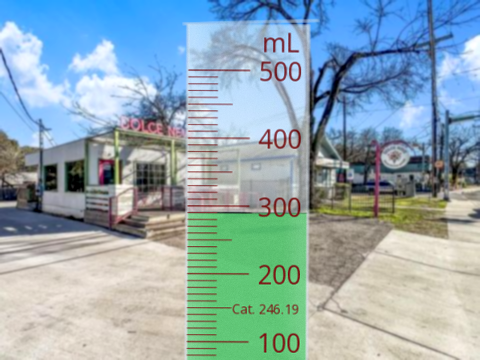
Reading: value=290 unit=mL
